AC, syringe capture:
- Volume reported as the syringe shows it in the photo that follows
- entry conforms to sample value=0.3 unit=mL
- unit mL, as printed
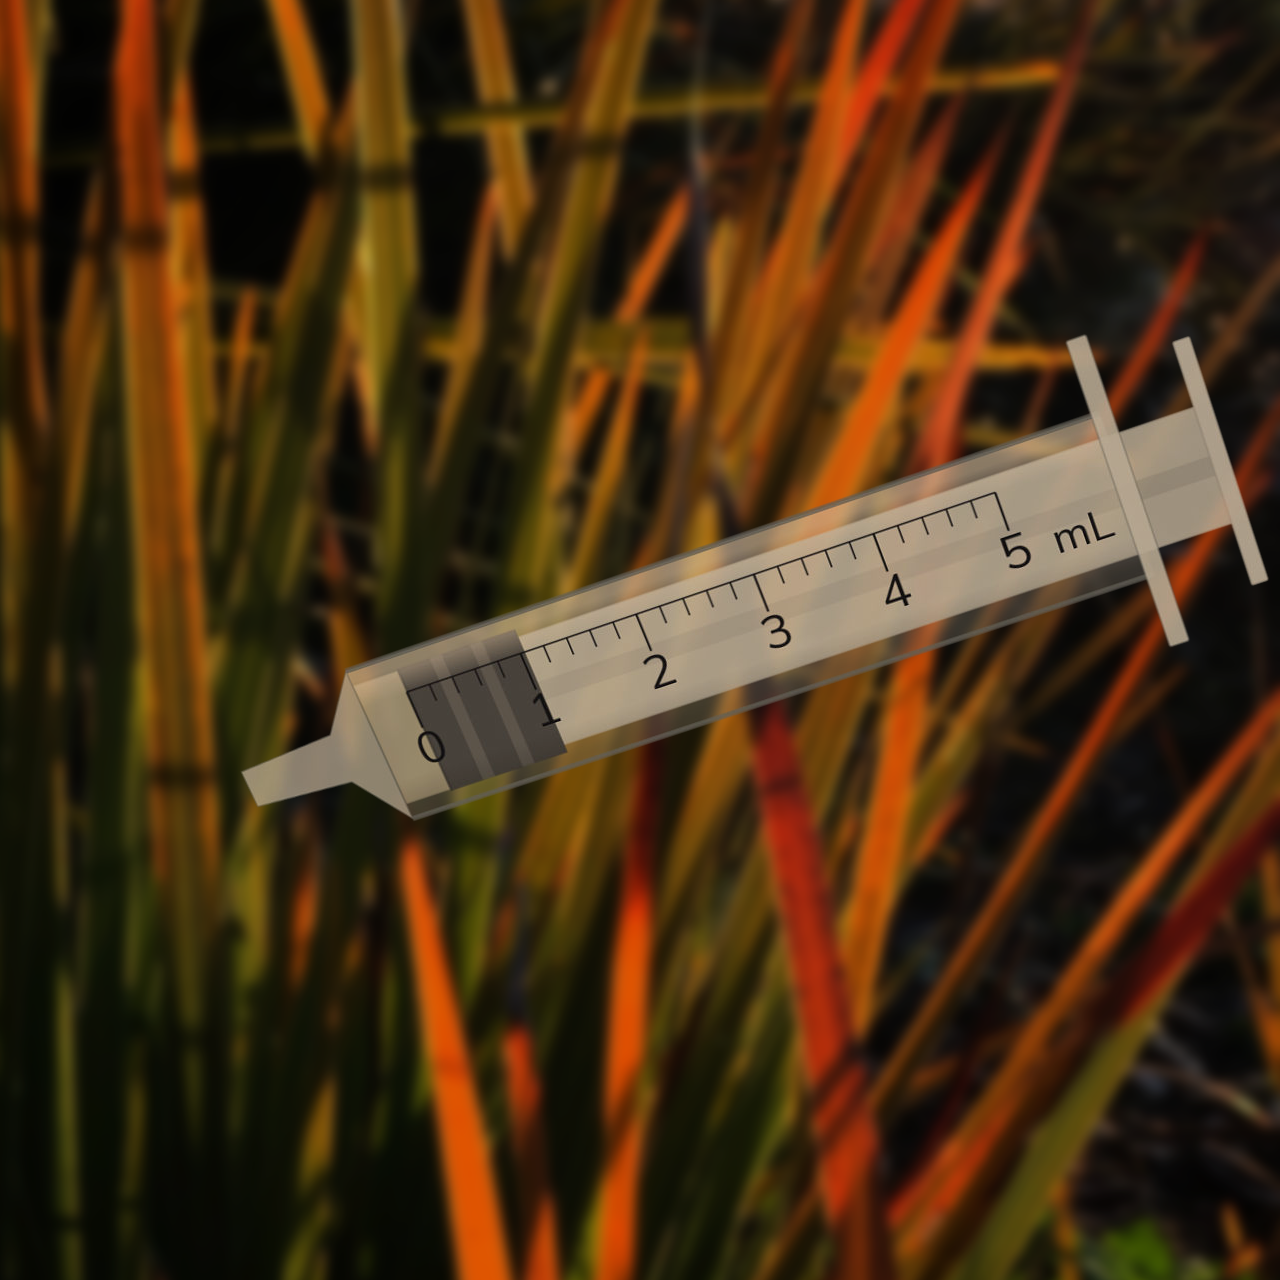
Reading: value=0 unit=mL
